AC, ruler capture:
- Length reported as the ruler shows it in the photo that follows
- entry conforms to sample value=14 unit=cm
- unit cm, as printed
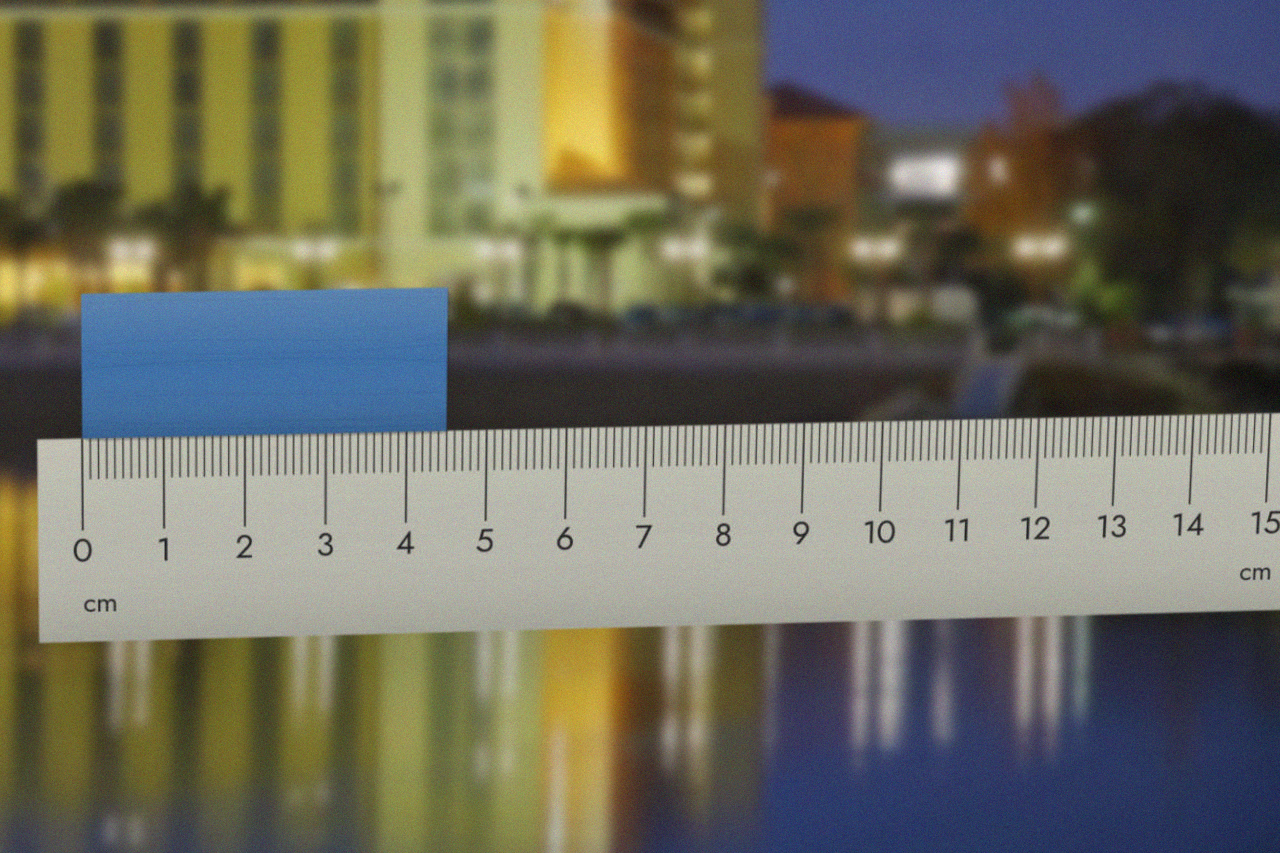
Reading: value=4.5 unit=cm
